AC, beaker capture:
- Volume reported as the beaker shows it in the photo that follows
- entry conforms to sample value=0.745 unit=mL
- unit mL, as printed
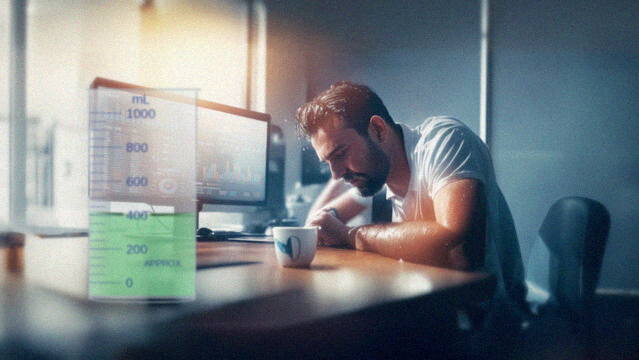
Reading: value=400 unit=mL
